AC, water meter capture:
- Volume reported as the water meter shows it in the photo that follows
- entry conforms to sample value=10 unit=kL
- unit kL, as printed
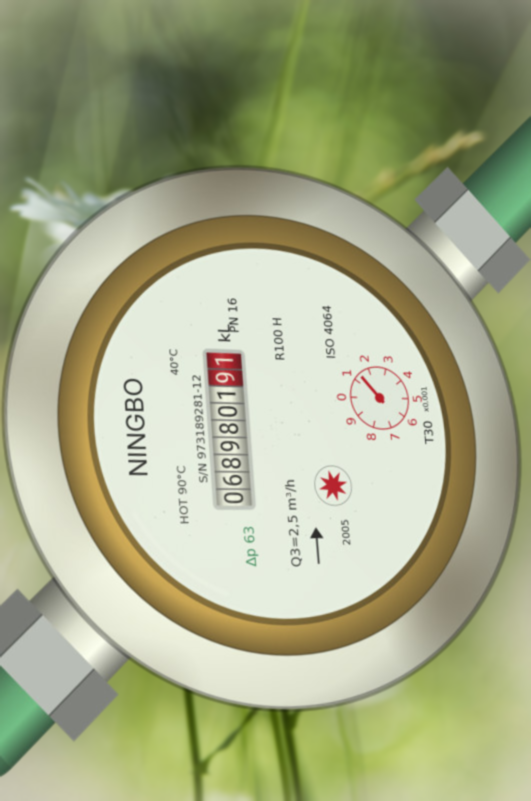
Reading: value=689801.911 unit=kL
